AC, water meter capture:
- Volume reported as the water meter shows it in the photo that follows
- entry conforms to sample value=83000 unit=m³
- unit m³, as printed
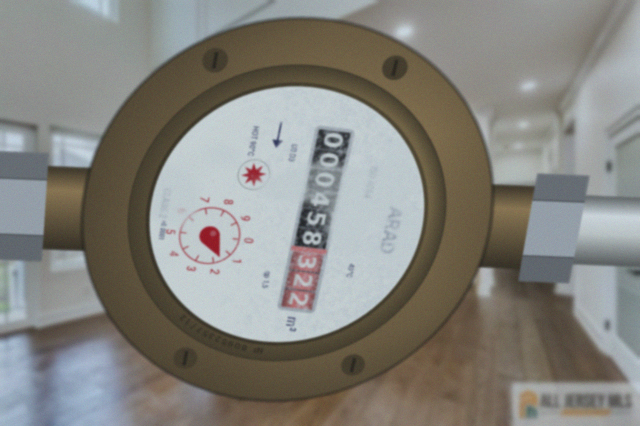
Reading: value=458.3221 unit=m³
